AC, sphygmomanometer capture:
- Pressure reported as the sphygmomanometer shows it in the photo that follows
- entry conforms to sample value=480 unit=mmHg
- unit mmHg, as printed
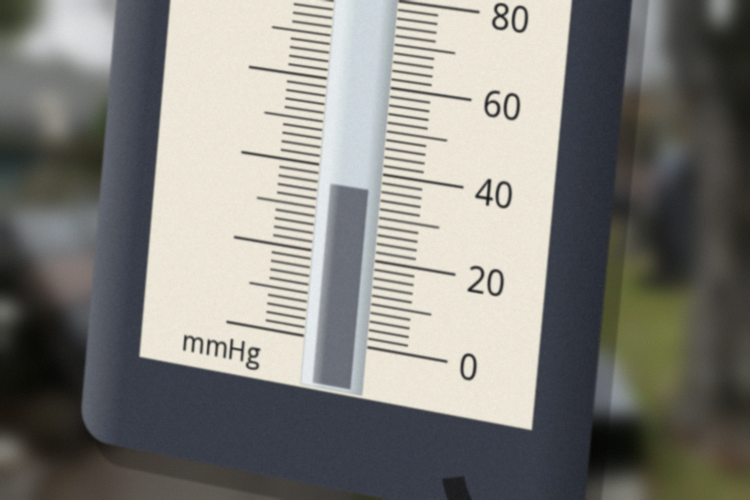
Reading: value=36 unit=mmHg
